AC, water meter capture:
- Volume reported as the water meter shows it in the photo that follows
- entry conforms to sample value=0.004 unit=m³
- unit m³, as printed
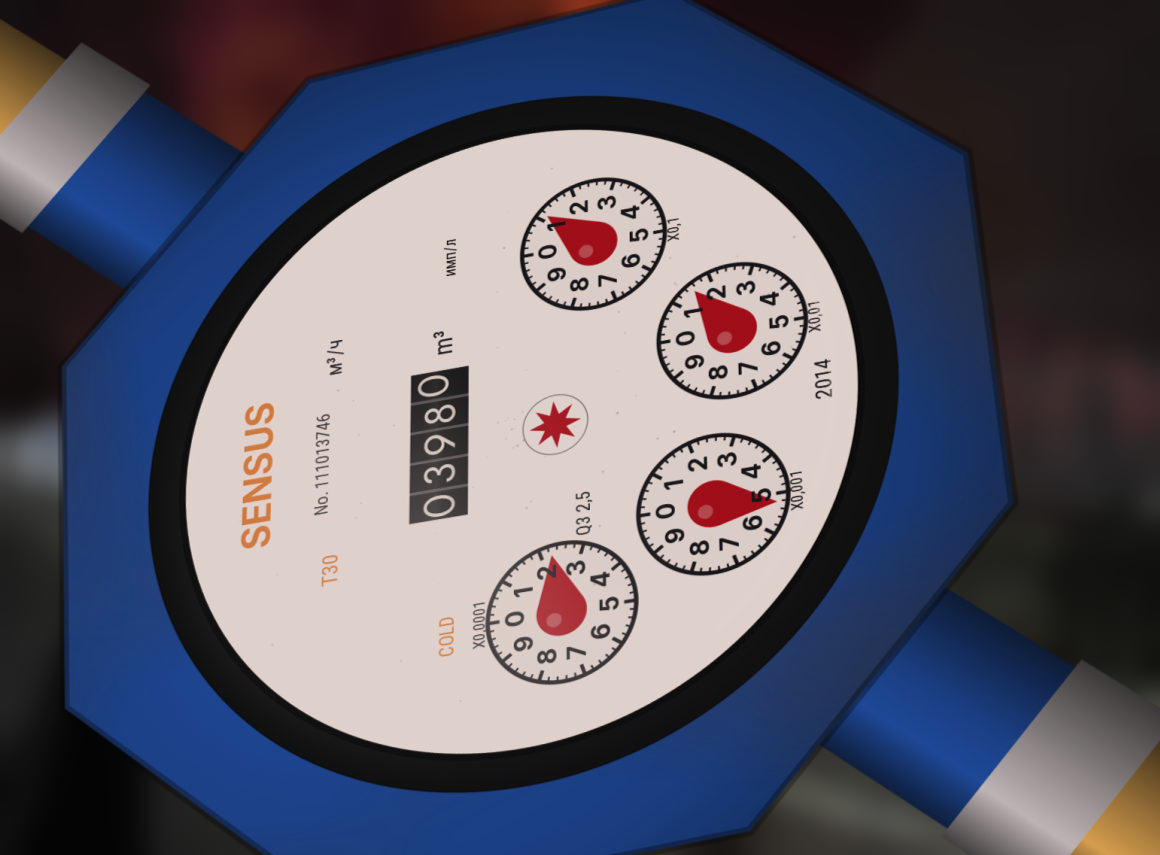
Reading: value=3980.1152 unit=m³
